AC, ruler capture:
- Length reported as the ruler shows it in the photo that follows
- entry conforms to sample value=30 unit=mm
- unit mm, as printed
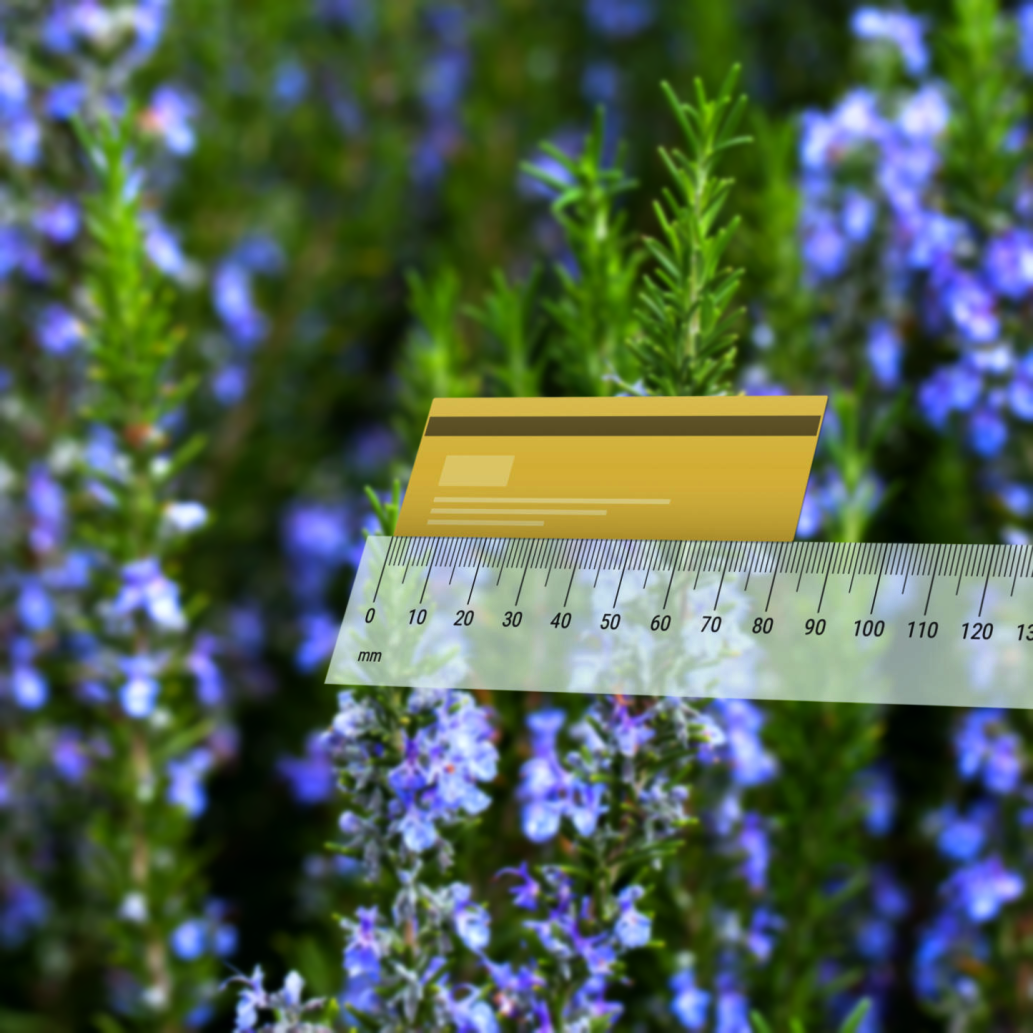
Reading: value=82 unit=mm
